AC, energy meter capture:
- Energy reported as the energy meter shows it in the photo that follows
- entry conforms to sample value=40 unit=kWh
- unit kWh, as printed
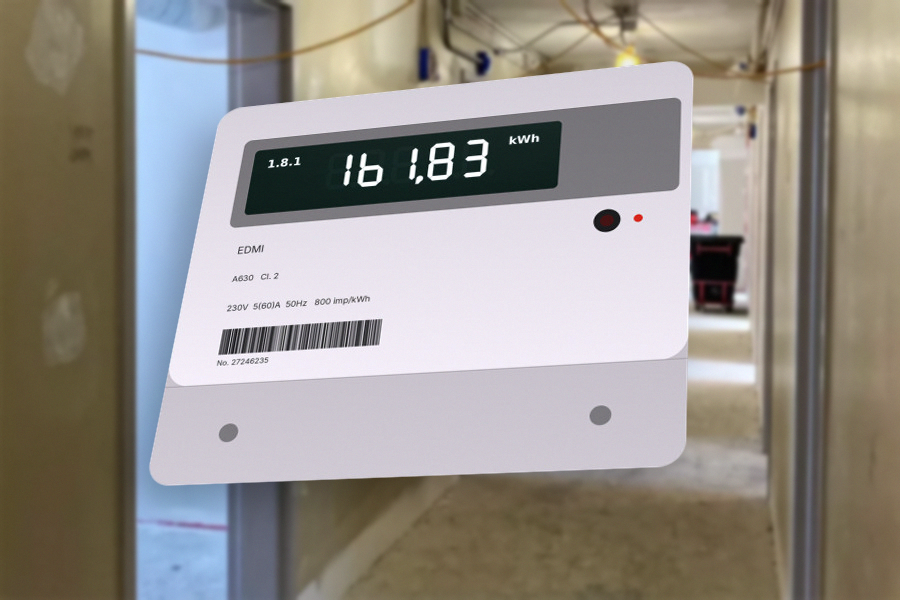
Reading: value=161.83 unit=kWh
